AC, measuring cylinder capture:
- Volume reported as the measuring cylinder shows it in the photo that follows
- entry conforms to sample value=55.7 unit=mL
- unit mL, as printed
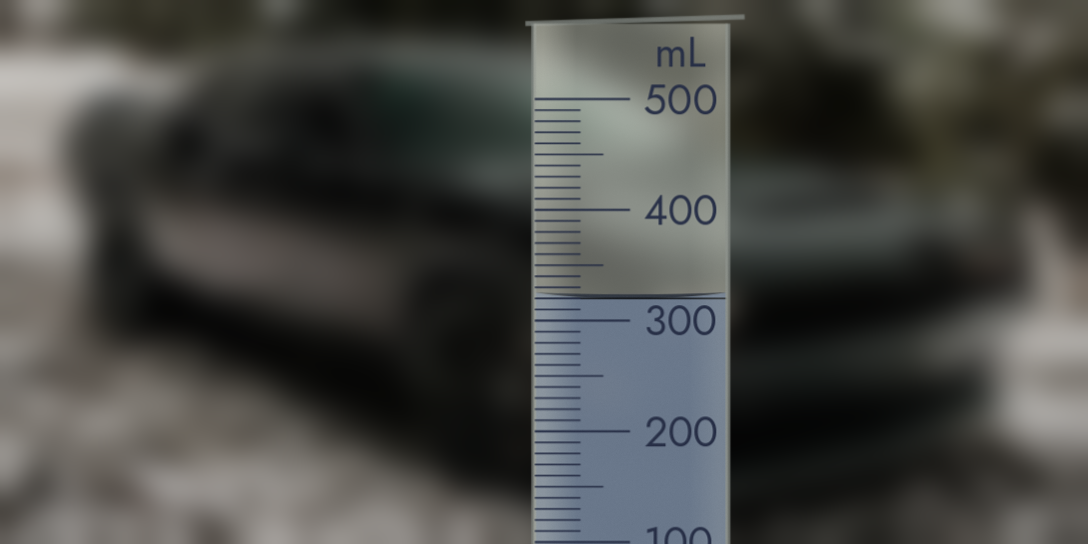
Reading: value=320 unit=mL
